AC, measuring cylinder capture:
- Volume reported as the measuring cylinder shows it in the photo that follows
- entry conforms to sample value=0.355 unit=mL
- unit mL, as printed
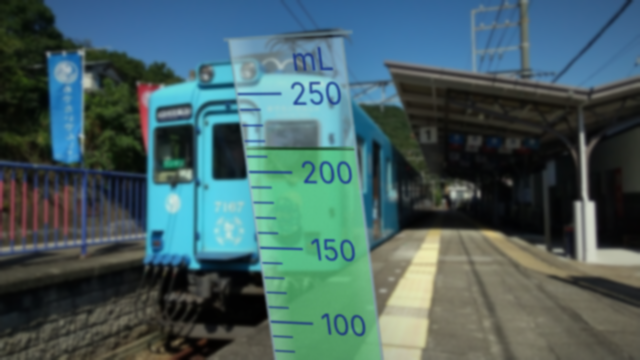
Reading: value=215 unit=mL
